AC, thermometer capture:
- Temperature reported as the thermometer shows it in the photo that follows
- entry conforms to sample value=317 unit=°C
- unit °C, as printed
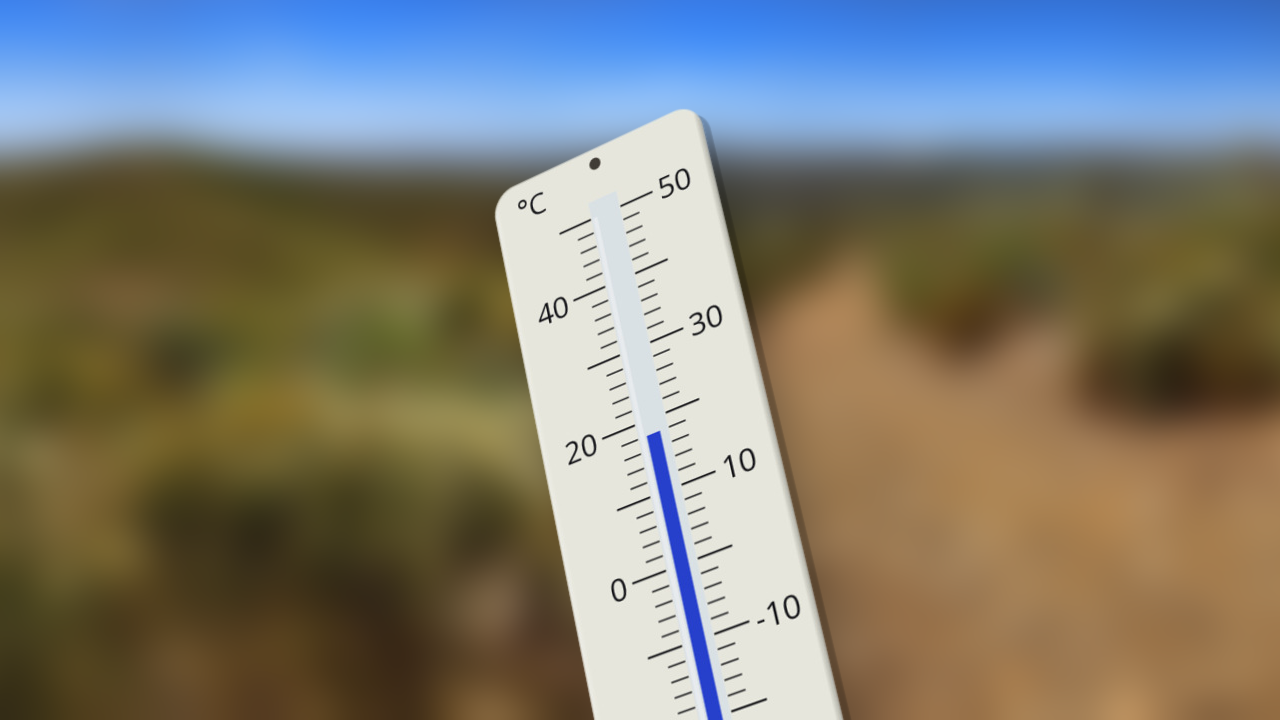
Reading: value=18 unit=°C
